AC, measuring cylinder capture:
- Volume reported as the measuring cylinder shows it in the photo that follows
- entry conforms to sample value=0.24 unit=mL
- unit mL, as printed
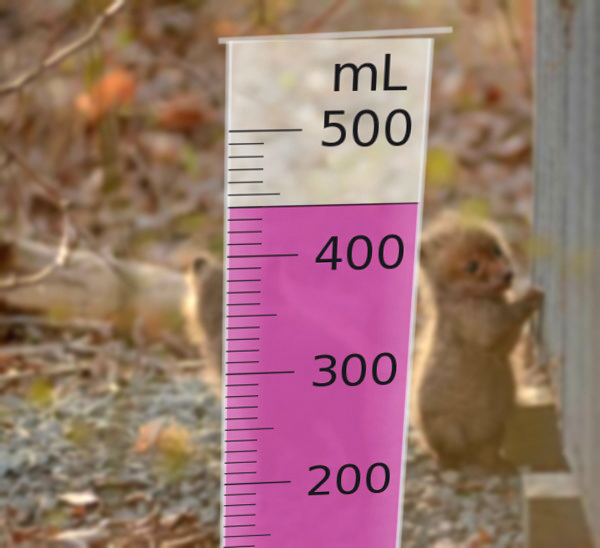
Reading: value=440 unit=mL
